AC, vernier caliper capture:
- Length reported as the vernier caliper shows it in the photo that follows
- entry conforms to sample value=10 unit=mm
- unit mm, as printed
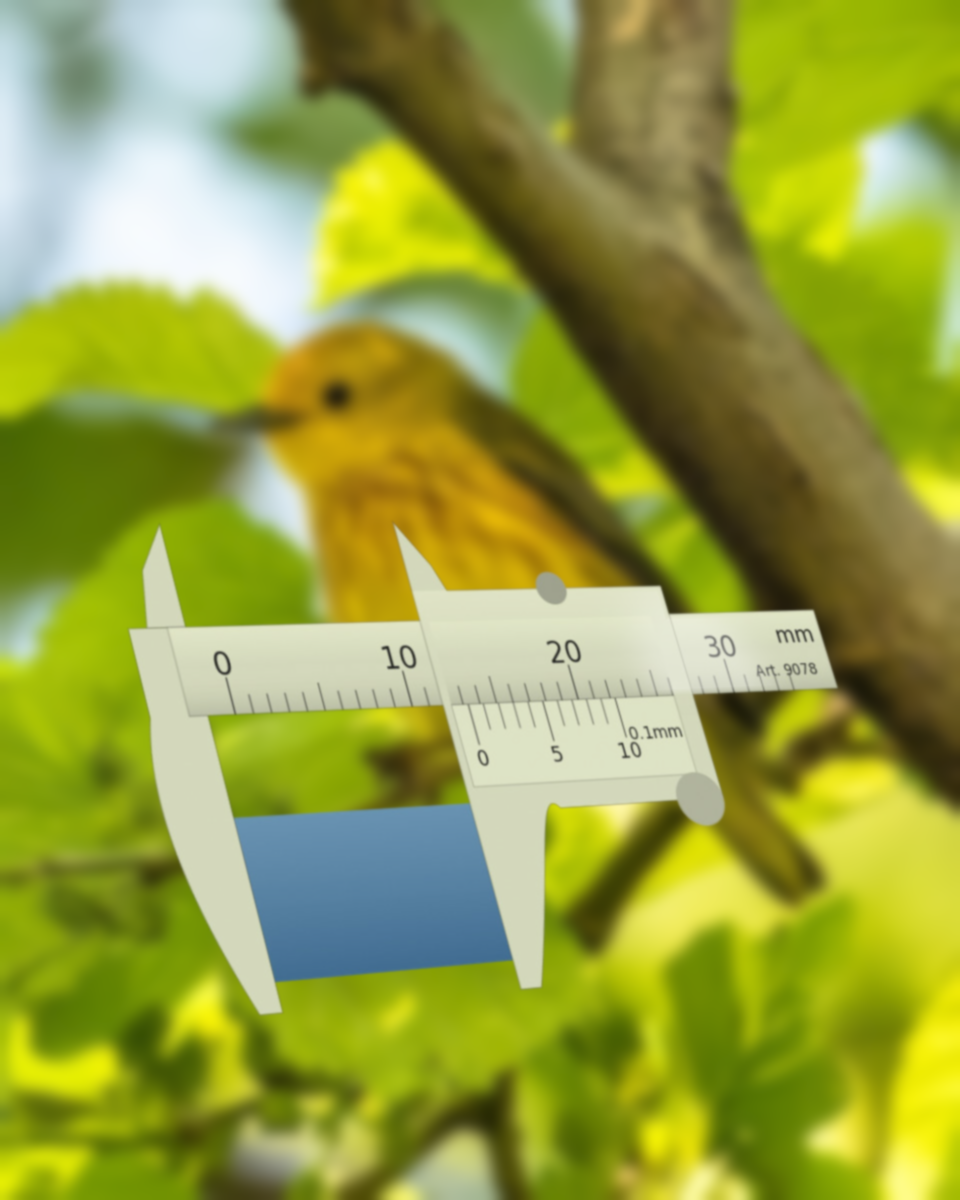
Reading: value=13.3 unit=mm
